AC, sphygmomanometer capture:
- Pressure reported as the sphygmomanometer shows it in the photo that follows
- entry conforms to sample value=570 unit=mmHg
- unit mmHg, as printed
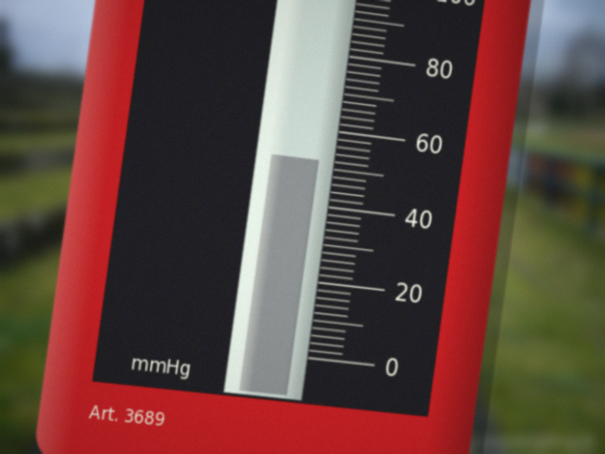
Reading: value=52 unit=mmHg
